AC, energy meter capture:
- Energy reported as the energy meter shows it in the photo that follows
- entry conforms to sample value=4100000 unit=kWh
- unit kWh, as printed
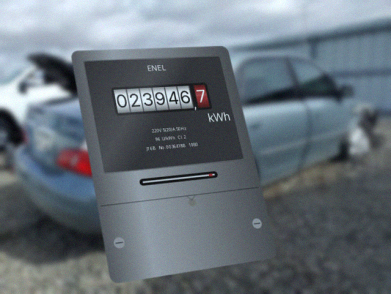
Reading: value=23946.7 unit=kWh
